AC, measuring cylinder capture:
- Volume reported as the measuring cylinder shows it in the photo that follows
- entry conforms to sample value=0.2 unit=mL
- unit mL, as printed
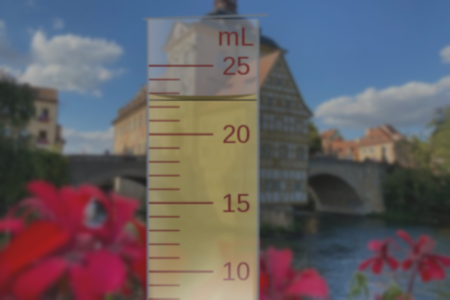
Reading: value=22.5 unit=mL
